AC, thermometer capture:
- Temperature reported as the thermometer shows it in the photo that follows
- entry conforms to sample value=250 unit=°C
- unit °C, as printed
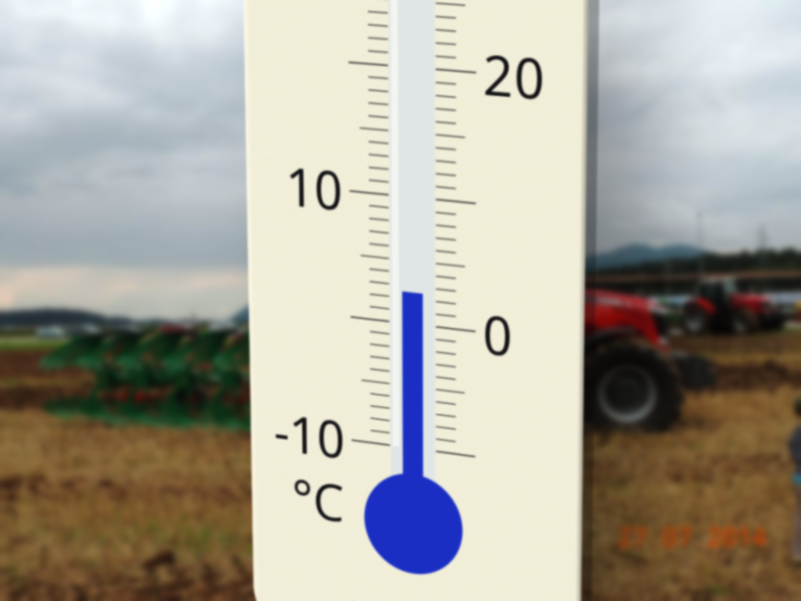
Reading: value=2.5 unit=°C
